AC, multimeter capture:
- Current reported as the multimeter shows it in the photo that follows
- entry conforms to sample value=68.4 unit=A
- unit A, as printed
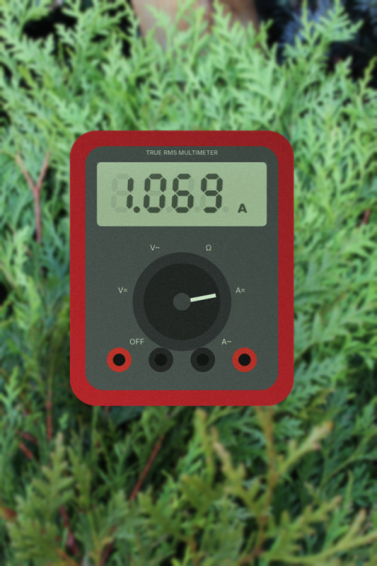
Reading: value=1.069 unit=A
